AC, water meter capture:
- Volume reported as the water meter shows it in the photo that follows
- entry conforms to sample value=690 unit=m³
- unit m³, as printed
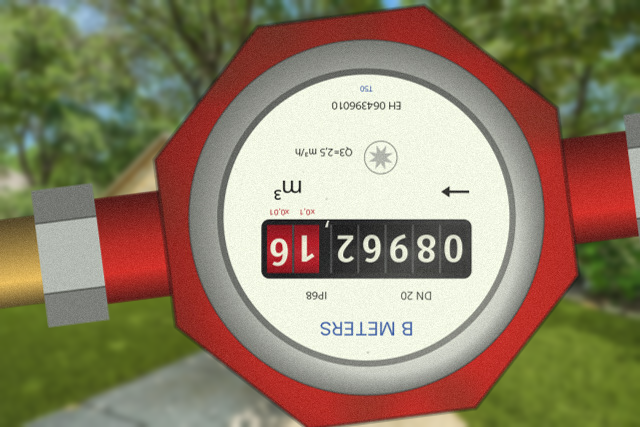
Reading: value=8962.16 unit=m³
